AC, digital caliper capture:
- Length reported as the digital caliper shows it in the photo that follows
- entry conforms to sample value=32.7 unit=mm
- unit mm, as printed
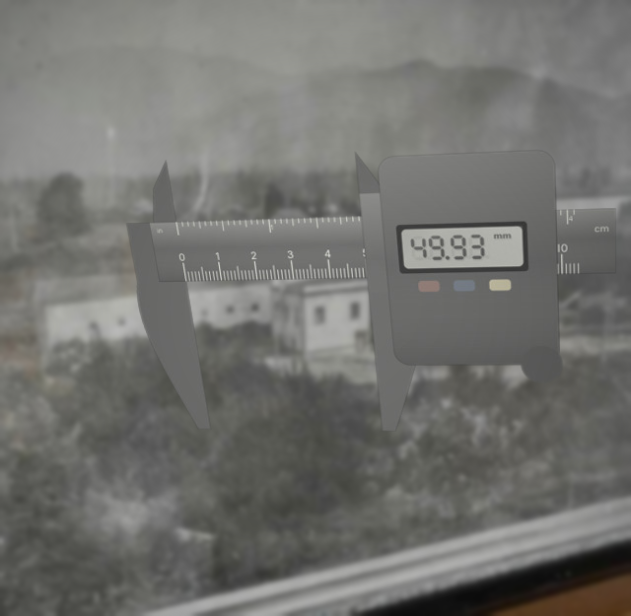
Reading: value=49.93 unit=mm
